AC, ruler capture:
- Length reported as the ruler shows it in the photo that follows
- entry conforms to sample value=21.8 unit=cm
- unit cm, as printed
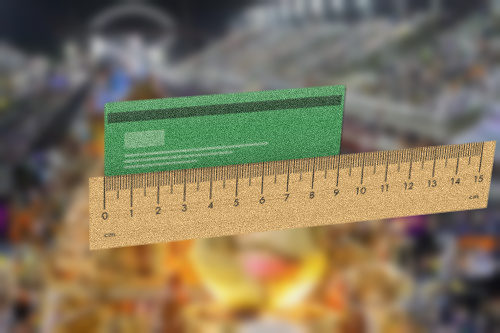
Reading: value=9 unit=cm
